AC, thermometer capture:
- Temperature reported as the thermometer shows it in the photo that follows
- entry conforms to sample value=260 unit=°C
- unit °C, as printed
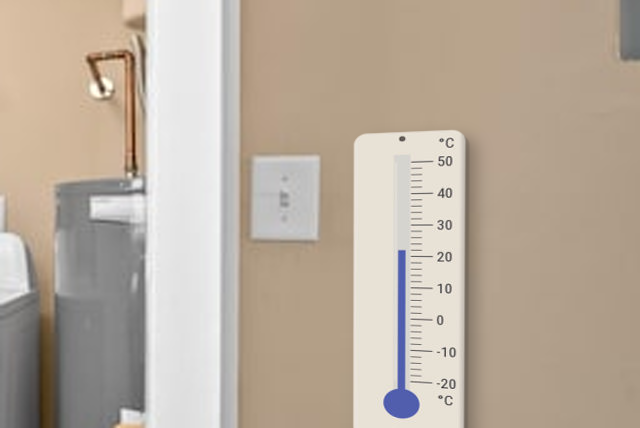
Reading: value=22 unit=°C
